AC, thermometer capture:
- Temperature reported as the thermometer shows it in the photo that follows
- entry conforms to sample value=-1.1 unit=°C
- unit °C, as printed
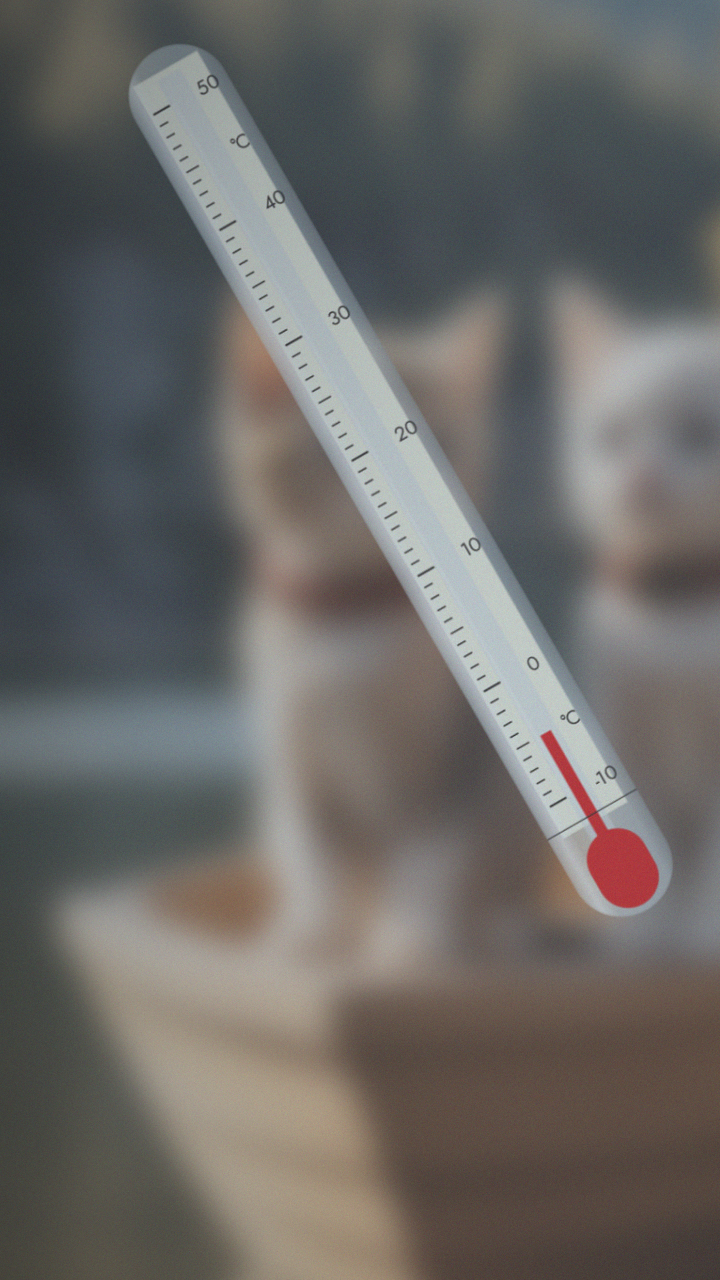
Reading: value=-5 unit=°C
